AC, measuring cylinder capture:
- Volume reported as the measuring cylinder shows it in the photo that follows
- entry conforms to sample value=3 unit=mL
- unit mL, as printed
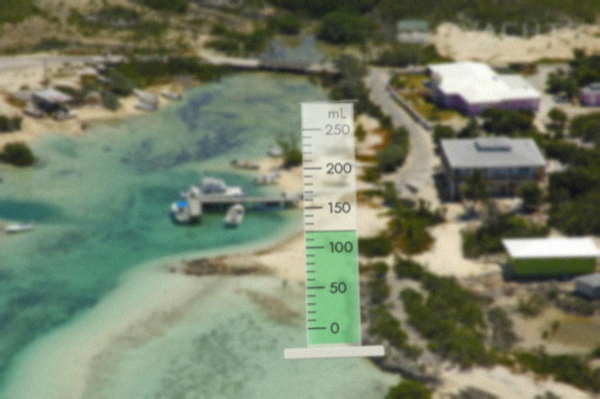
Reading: value=120 unit=mL
